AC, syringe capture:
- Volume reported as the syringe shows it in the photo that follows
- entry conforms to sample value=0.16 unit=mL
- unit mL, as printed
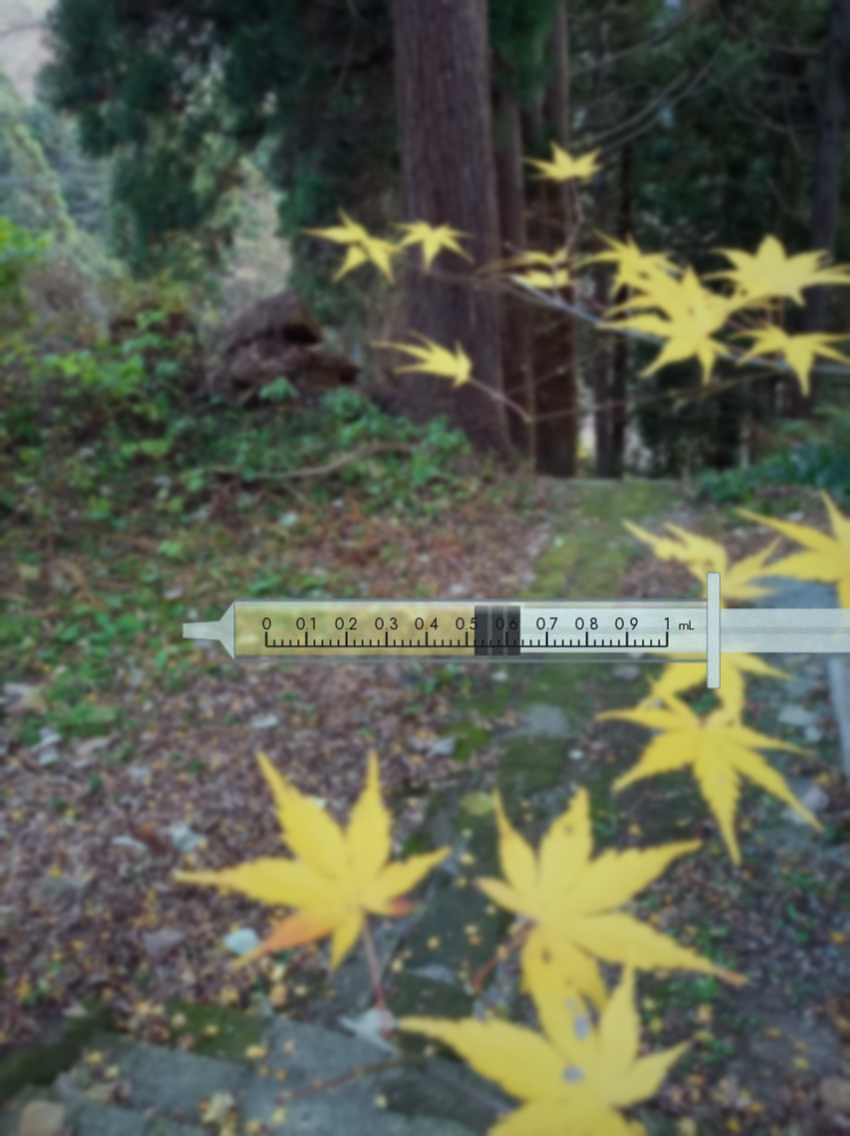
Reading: value=0.52 unit=mL
